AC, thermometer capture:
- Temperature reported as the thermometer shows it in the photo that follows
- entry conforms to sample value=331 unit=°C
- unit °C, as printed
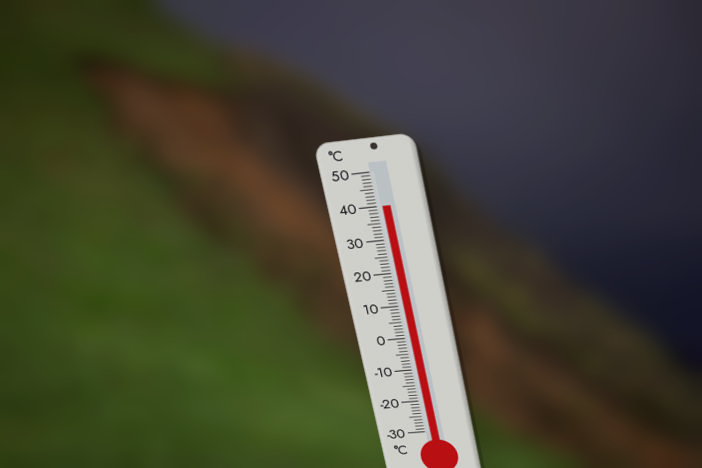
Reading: value=40 unit=°C
